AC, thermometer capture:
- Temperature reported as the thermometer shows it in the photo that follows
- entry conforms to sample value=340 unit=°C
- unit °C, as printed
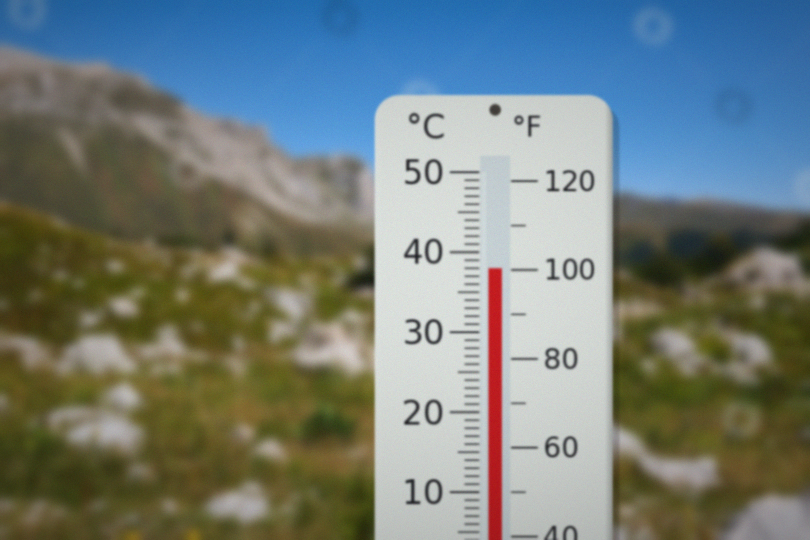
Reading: value=38 unit=°C
